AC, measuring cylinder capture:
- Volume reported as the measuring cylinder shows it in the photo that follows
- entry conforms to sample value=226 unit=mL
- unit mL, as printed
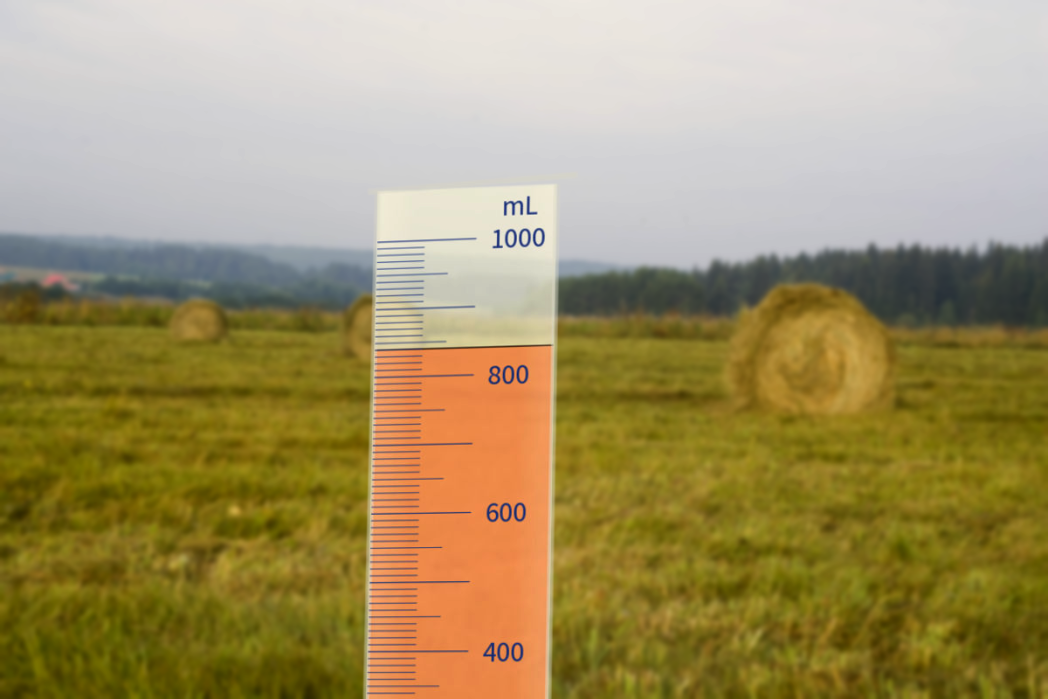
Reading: value=840 unit=mL
